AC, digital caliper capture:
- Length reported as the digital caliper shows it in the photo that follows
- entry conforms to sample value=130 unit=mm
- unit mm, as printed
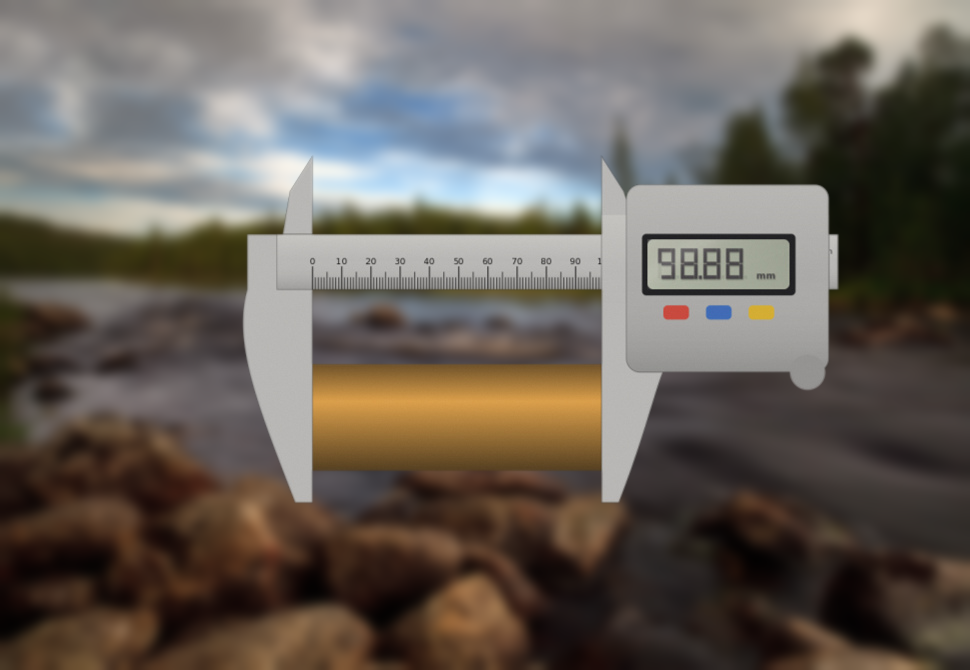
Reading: value=98.88 unit=mm
